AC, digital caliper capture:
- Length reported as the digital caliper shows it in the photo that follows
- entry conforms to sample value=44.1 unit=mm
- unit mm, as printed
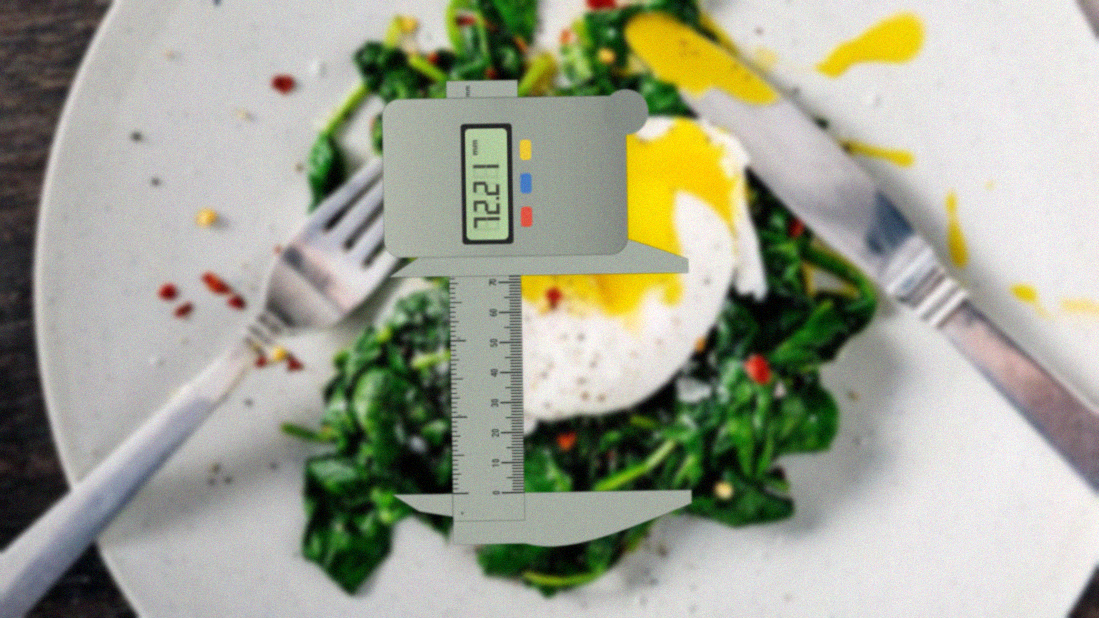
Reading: value=72.21 unit=mm
